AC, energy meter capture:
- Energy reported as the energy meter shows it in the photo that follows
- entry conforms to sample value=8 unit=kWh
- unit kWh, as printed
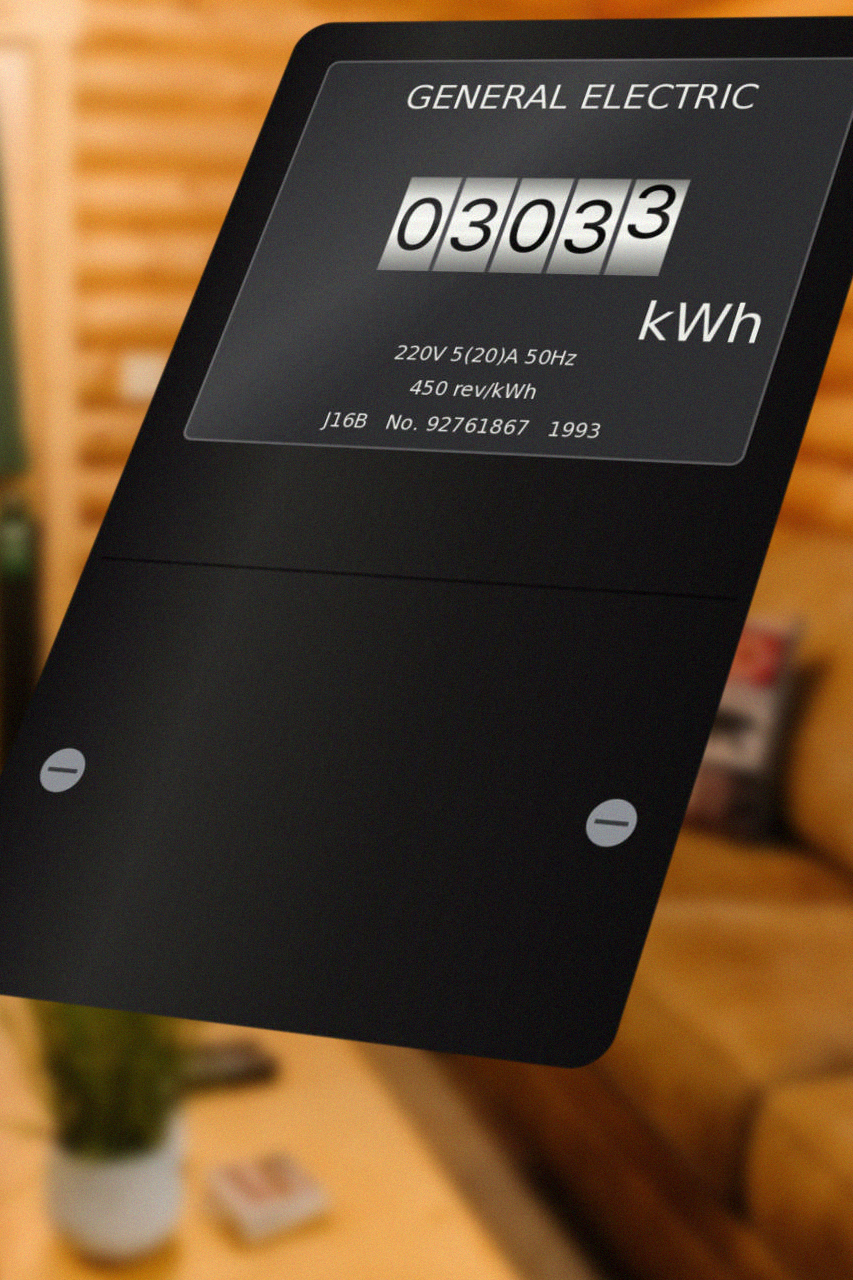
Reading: value=3033 unit=kWh
